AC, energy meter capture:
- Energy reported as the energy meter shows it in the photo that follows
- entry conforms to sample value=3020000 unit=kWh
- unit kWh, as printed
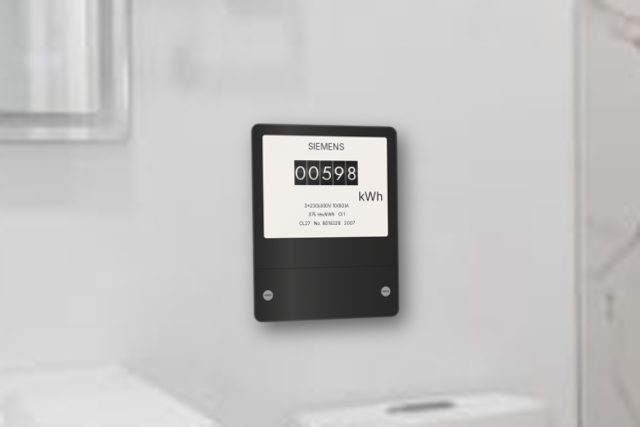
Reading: value=598 unit=kWh
